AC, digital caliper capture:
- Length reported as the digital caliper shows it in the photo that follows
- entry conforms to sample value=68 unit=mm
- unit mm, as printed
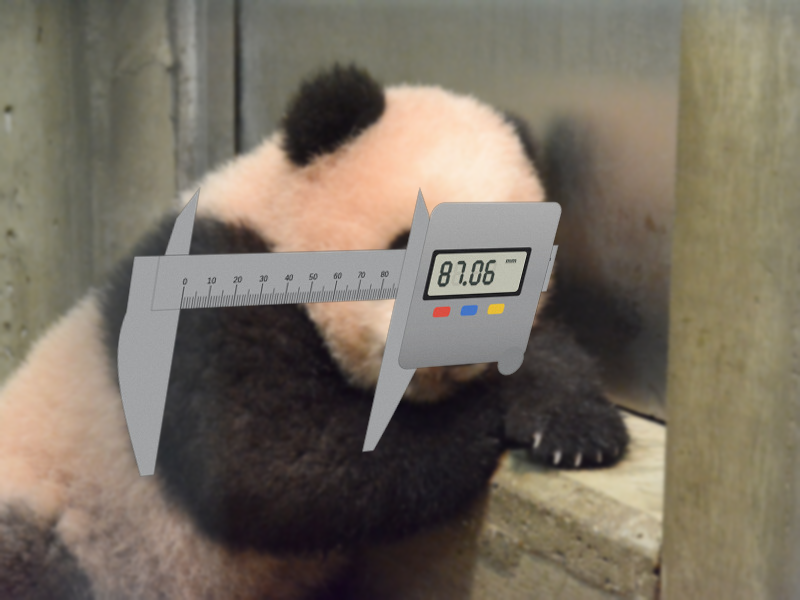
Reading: value=87.06 unit=mm
